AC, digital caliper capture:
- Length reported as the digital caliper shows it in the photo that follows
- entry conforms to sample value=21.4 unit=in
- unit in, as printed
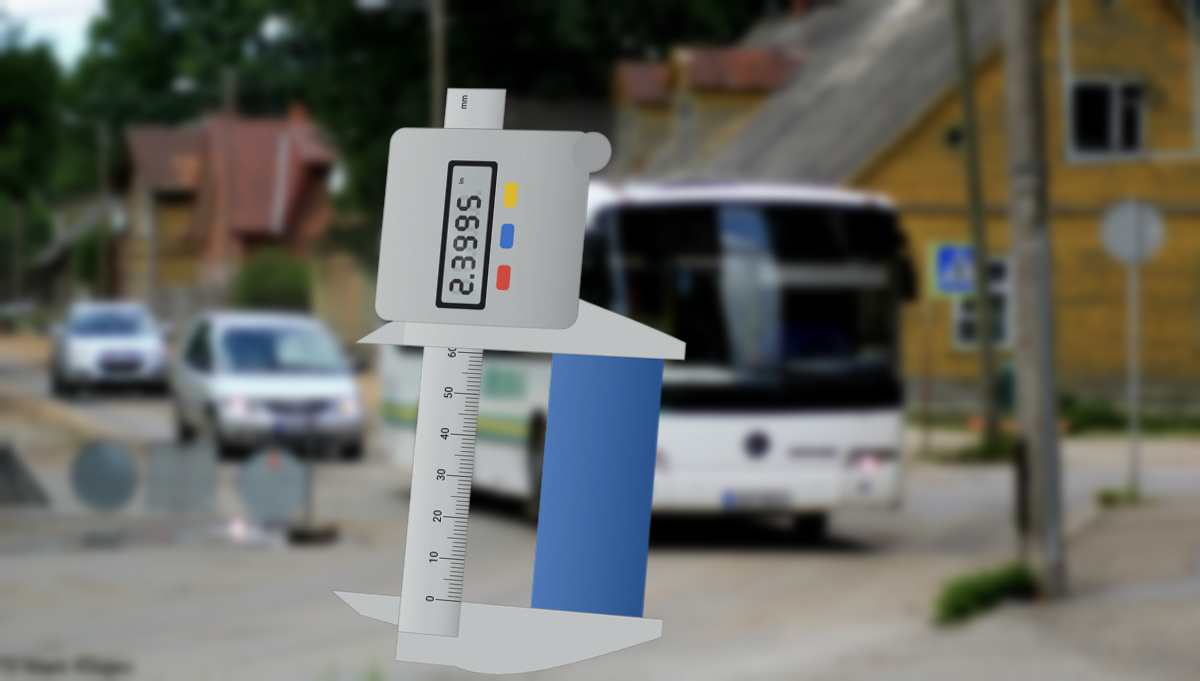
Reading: value=2.3995 unit=in
